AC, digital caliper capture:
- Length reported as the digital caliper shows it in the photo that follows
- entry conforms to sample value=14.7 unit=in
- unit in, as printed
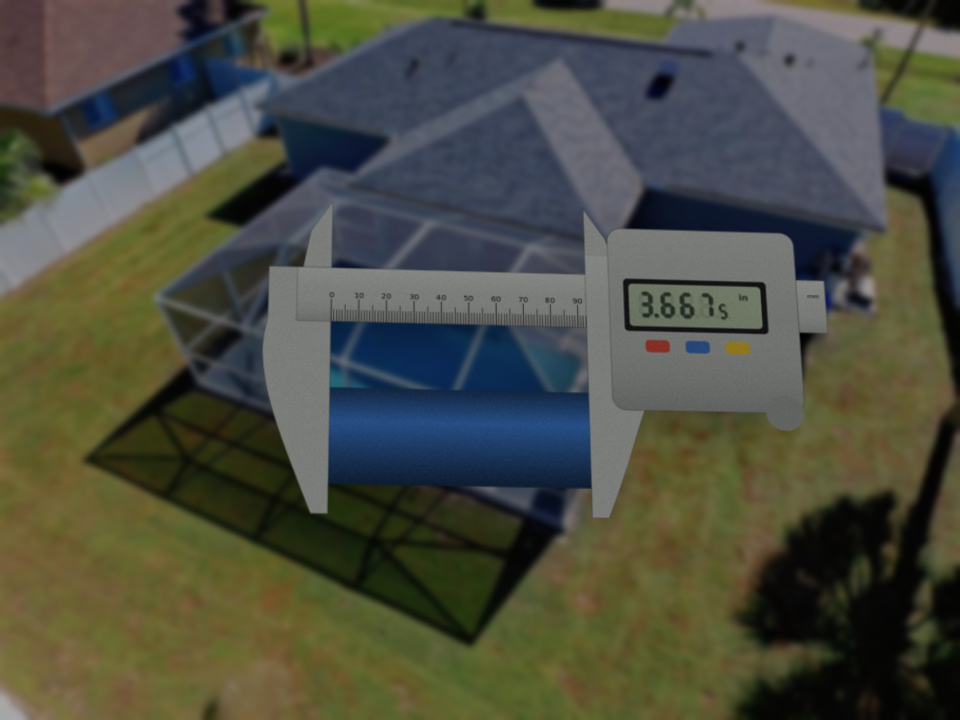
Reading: value=3.6675 unit=in
